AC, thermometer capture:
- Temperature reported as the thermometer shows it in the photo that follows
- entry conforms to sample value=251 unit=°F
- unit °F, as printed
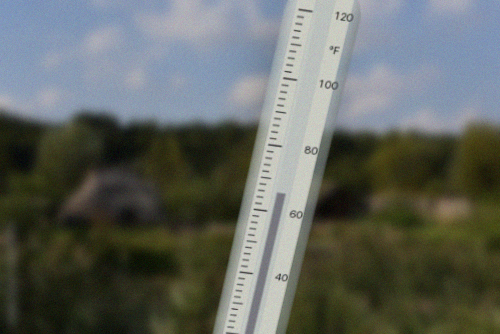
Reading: value=66 unit=°F
